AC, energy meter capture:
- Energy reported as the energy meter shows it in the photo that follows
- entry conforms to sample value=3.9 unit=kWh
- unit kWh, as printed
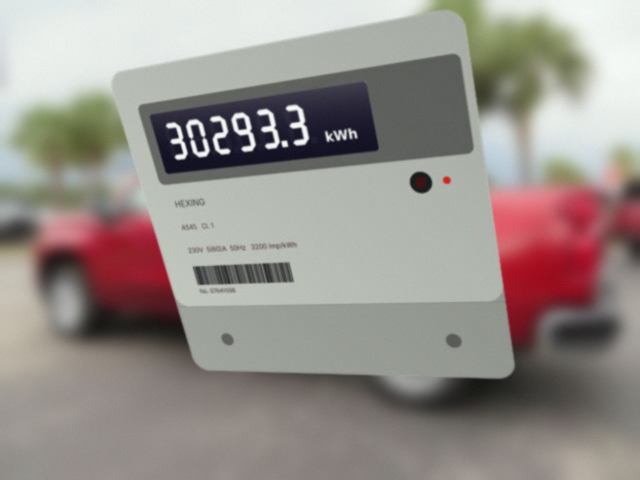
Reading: value=30293.3 unit=kWh
